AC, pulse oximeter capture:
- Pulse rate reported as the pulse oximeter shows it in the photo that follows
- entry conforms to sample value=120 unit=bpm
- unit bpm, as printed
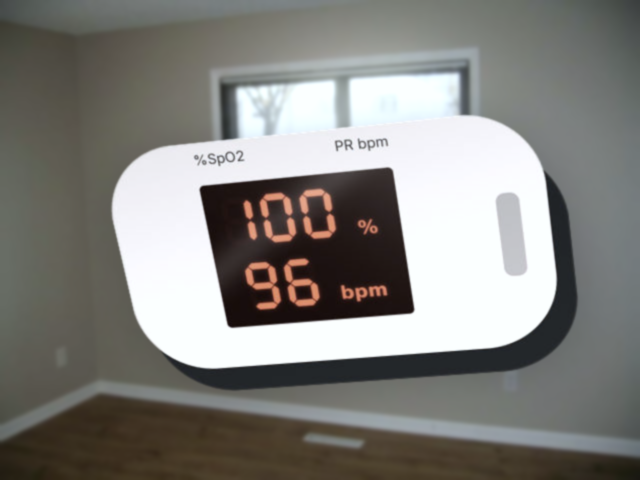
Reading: value=96 unit=bpm
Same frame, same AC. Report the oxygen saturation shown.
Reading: value=100 unit=%
